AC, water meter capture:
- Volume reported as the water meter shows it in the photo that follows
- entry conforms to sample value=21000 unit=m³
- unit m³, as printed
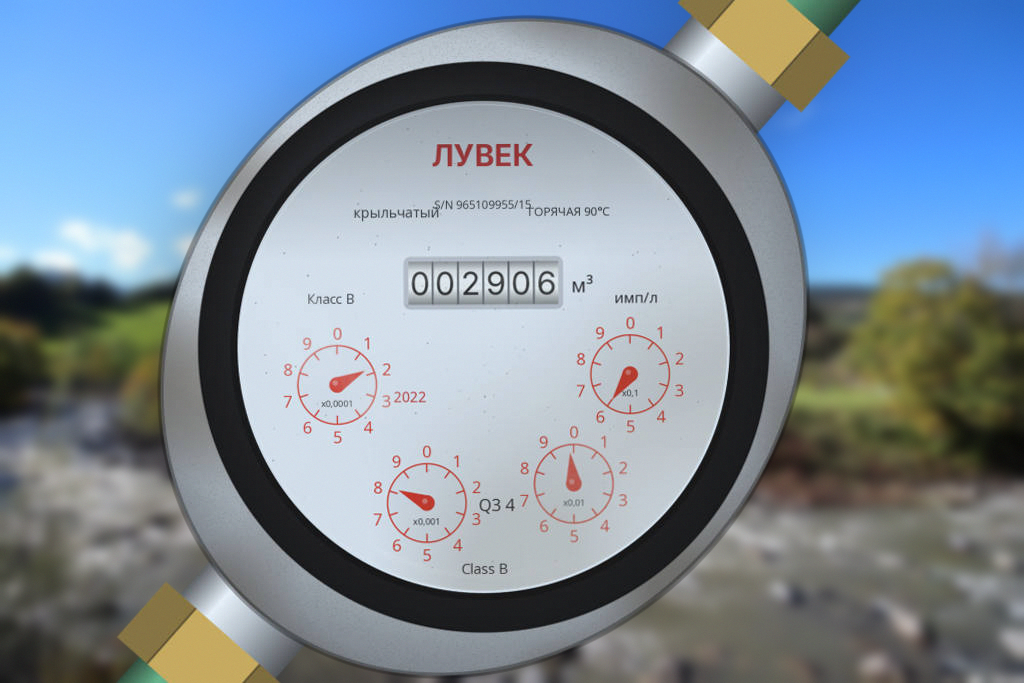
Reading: value=2906.5981 unit=m³
